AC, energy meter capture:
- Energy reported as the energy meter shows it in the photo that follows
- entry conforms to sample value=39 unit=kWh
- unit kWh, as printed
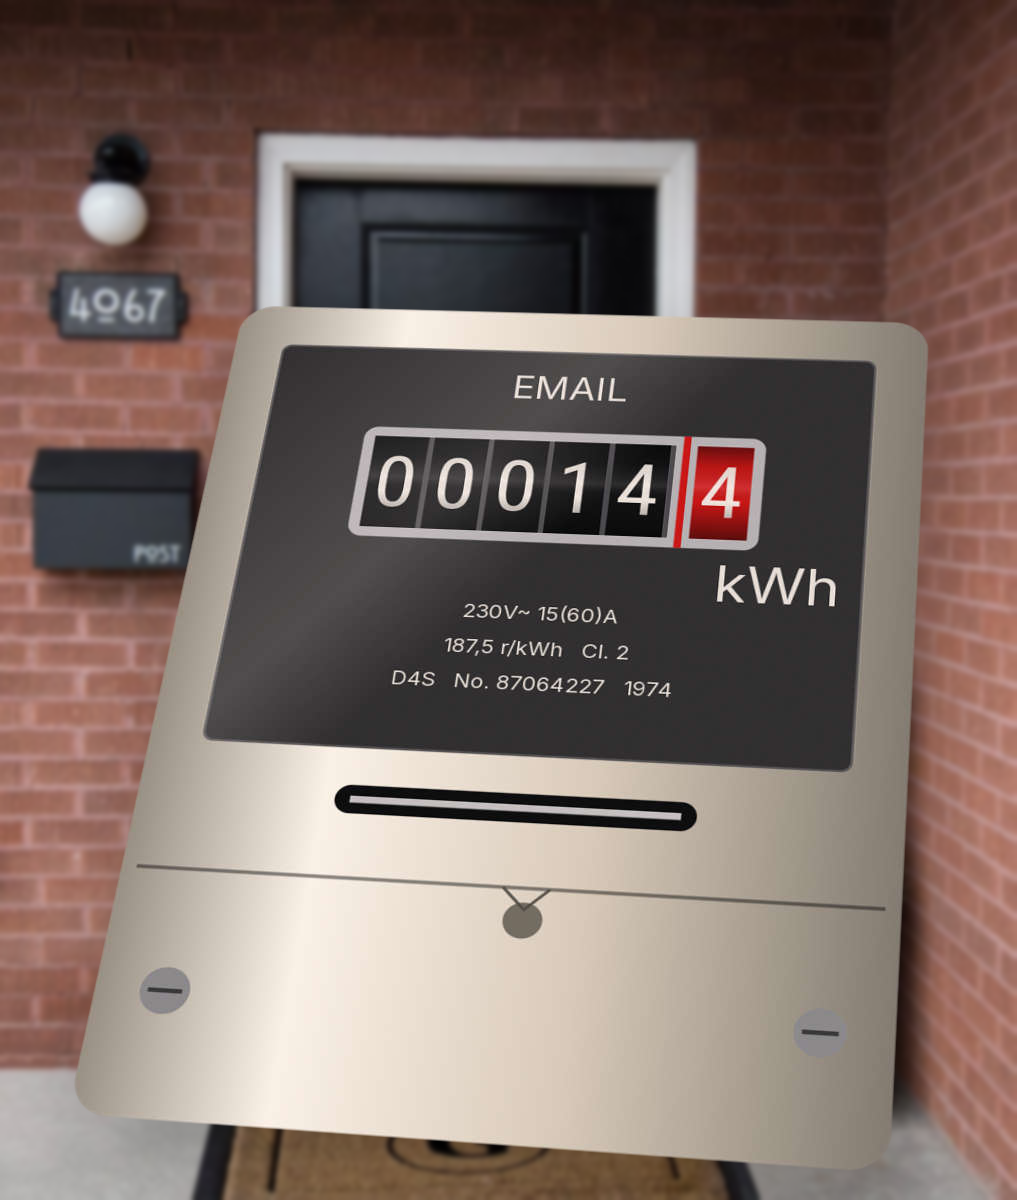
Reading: value=14.4 unit=kWh
